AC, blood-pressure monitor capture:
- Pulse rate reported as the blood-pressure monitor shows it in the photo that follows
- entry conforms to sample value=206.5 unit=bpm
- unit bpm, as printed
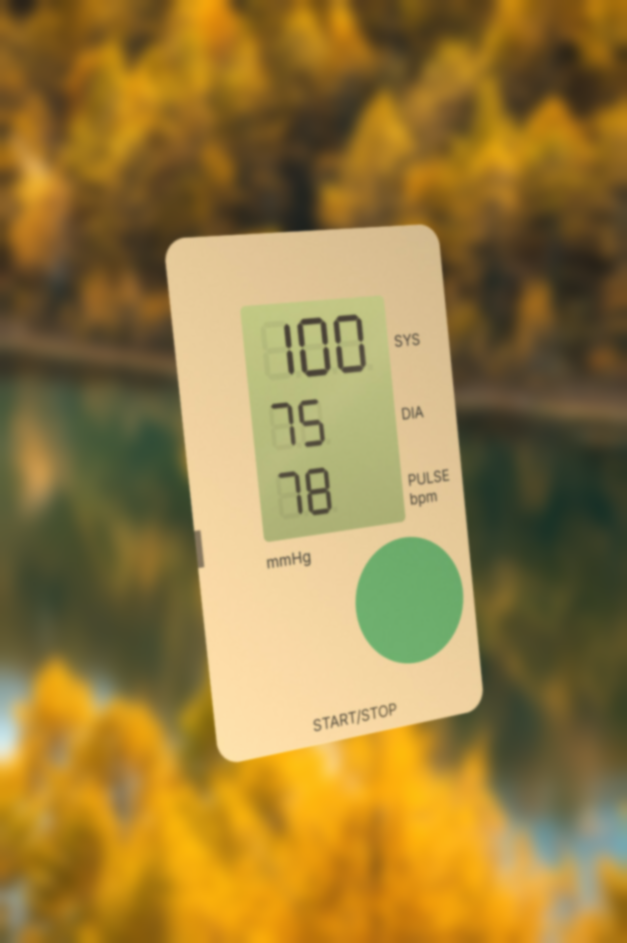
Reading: value=78 unit=bpm
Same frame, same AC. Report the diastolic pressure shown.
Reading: value=75 unit=mmHg
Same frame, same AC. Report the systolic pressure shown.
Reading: value=100 unit=mmHg
